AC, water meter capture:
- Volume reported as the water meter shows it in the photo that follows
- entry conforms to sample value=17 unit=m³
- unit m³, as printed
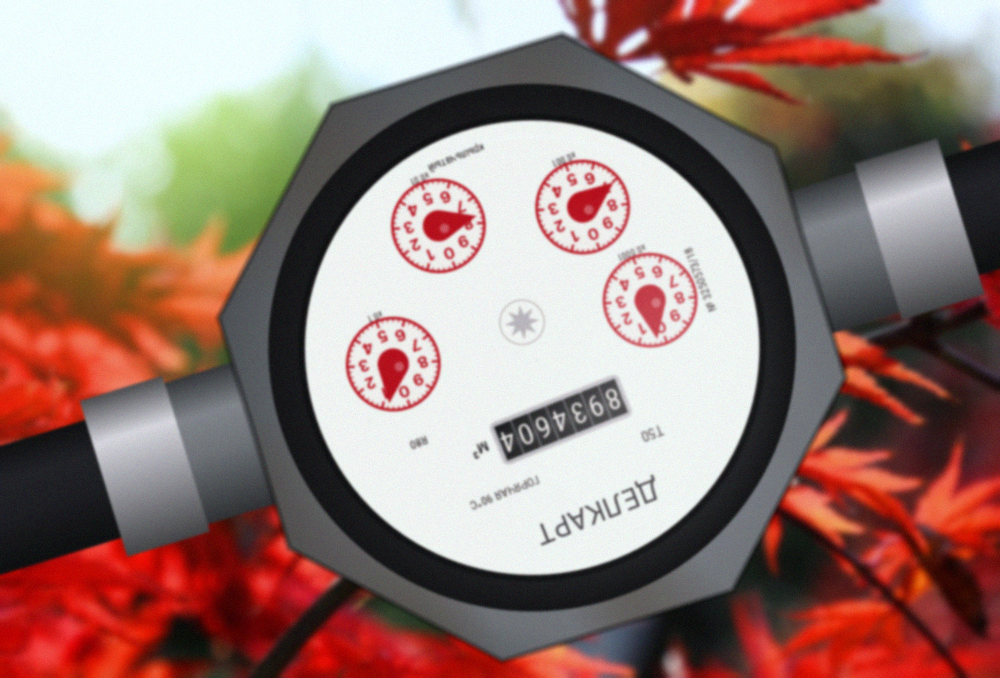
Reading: value=8934604.0770 unit=m³
